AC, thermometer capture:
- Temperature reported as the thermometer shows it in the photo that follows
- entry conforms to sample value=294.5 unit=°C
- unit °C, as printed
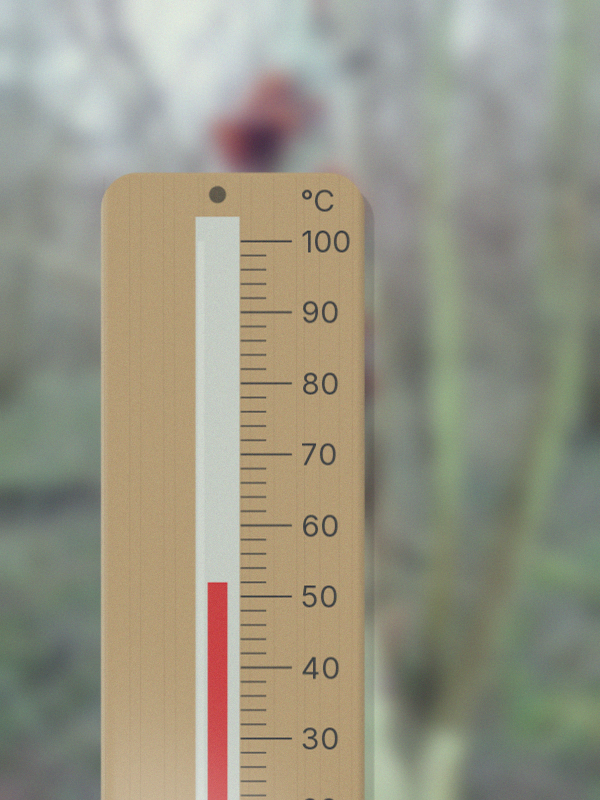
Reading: value=52 unit=°C
